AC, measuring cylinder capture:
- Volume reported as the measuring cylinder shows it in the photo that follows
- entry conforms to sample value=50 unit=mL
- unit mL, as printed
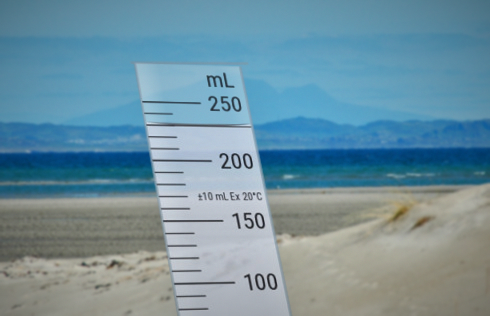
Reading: value=230 unit=mL
